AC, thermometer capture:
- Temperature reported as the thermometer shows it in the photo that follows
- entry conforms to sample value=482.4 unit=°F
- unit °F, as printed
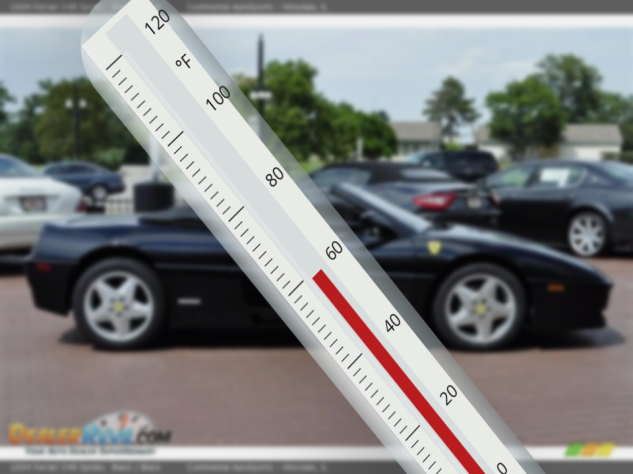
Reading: value=59 unit=°F
